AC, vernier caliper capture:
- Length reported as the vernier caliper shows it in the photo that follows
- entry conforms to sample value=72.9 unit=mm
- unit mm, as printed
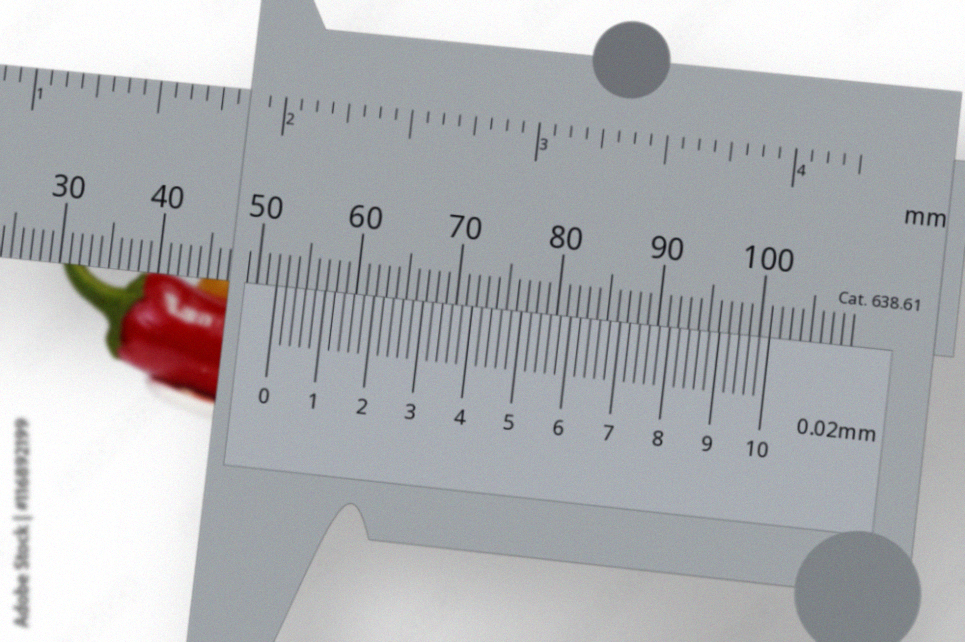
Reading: value=52.0 unit=mm
